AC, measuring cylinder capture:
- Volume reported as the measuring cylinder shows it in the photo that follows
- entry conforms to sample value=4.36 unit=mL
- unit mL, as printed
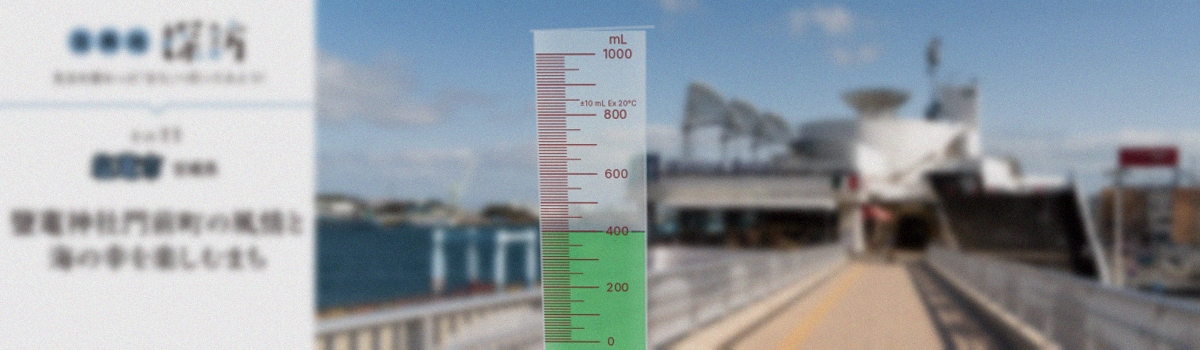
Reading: value=400 unit=mL
